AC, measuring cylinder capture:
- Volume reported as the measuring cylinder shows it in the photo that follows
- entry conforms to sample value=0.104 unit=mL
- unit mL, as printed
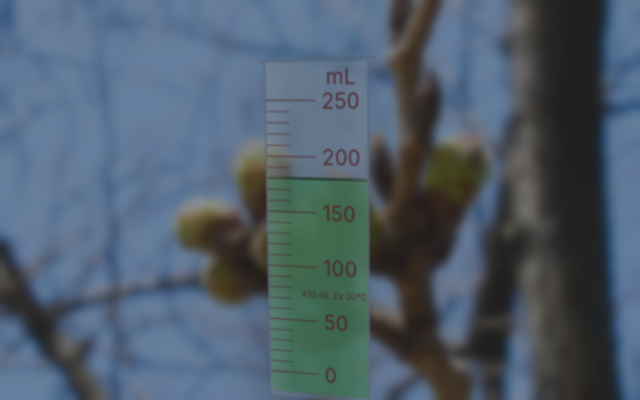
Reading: value=180 unit=mL
